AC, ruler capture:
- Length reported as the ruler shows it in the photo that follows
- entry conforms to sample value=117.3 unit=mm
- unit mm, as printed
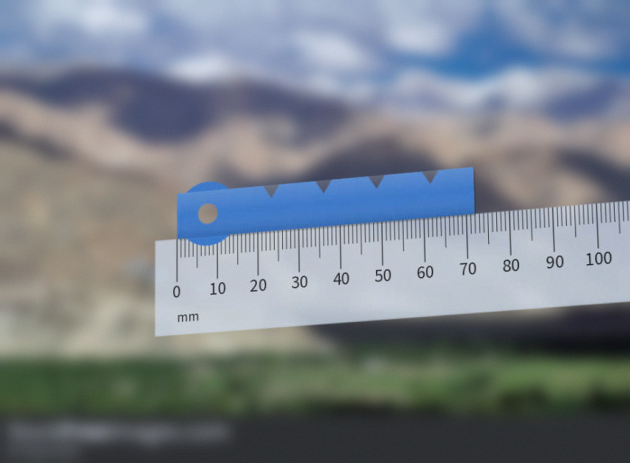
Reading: value=72 unit=mm
